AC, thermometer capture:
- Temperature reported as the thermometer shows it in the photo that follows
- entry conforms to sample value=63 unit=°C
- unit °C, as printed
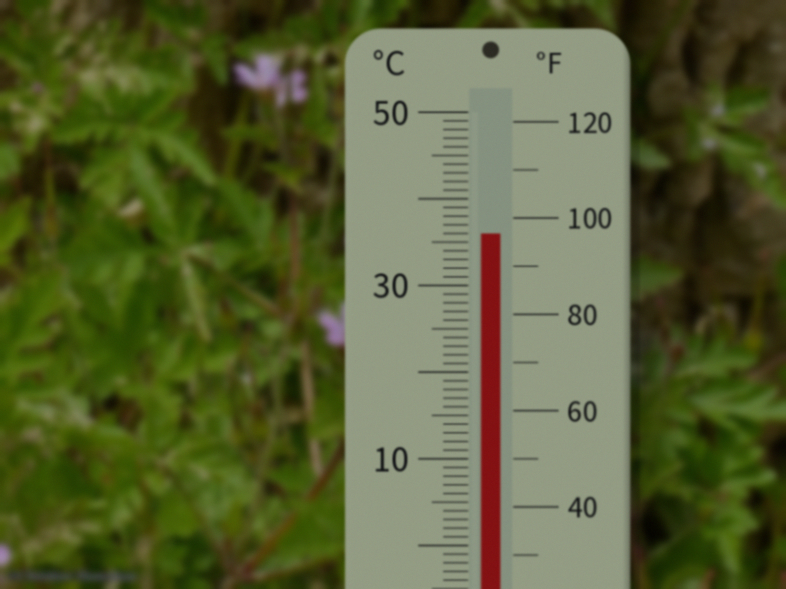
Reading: value=36 unit=°C
